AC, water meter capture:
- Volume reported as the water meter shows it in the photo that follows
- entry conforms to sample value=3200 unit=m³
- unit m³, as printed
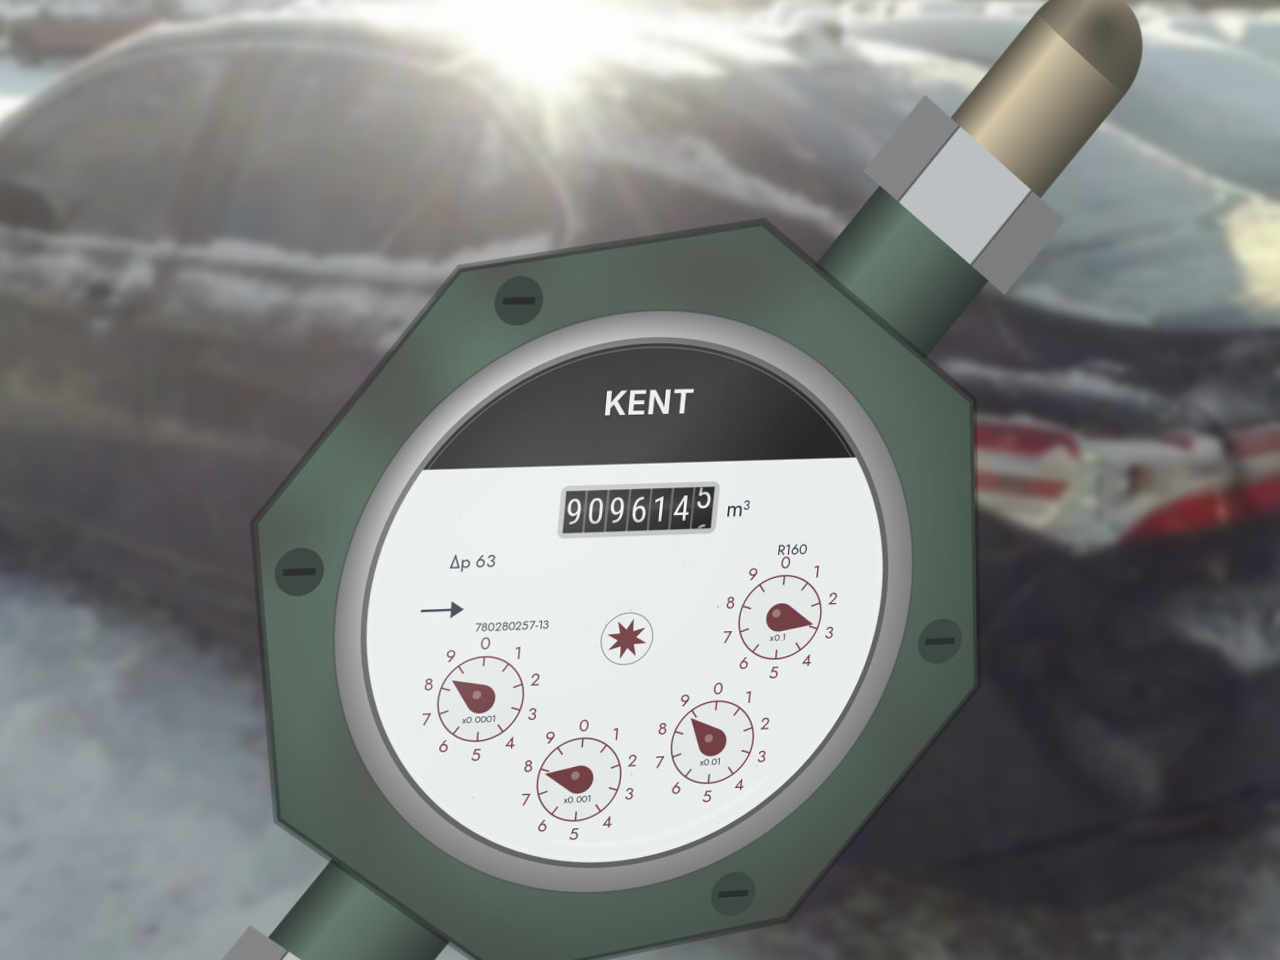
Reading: value=9096145.2878 unit=m³
